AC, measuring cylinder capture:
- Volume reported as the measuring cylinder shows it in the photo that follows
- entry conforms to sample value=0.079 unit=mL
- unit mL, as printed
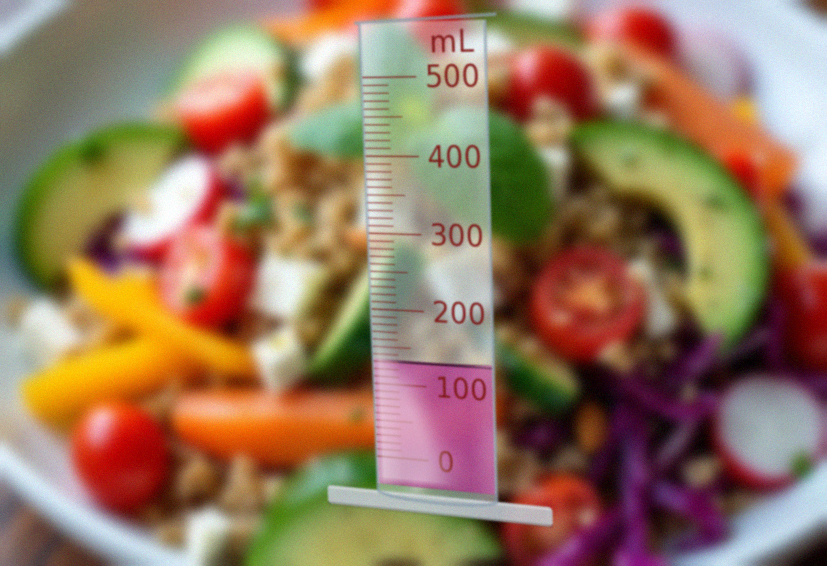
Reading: value=130 unit=mL
